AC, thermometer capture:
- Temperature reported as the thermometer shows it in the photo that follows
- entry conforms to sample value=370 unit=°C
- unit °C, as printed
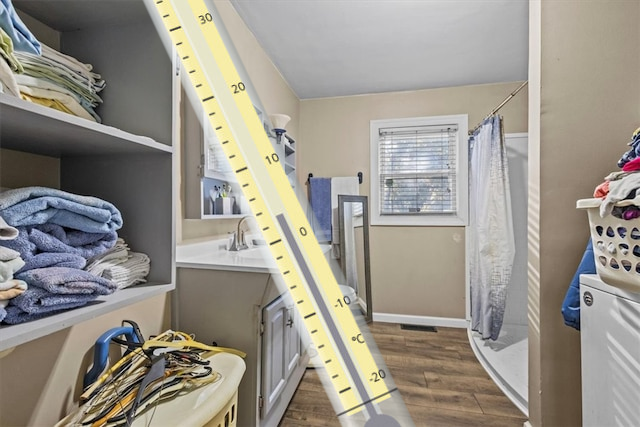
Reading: value=3 unit=°C
